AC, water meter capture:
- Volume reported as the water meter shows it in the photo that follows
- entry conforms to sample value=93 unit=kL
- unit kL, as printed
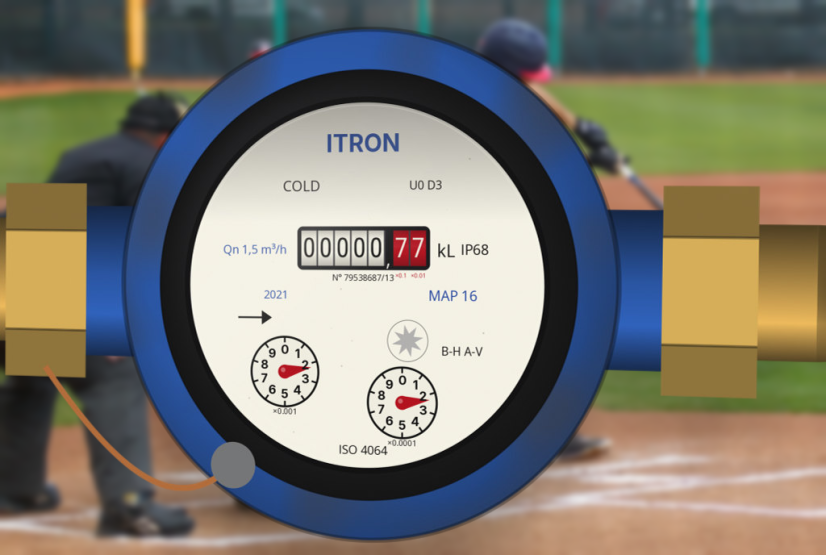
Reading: value=0.7722 unit=kL
